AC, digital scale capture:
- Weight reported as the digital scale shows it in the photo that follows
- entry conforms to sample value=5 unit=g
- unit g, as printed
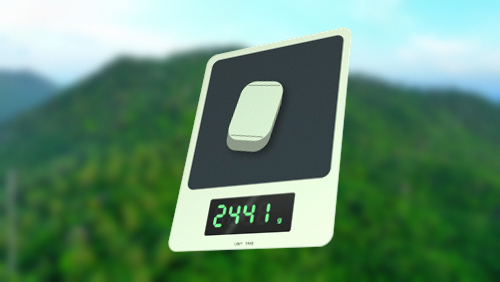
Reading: value=2441 unit=g
